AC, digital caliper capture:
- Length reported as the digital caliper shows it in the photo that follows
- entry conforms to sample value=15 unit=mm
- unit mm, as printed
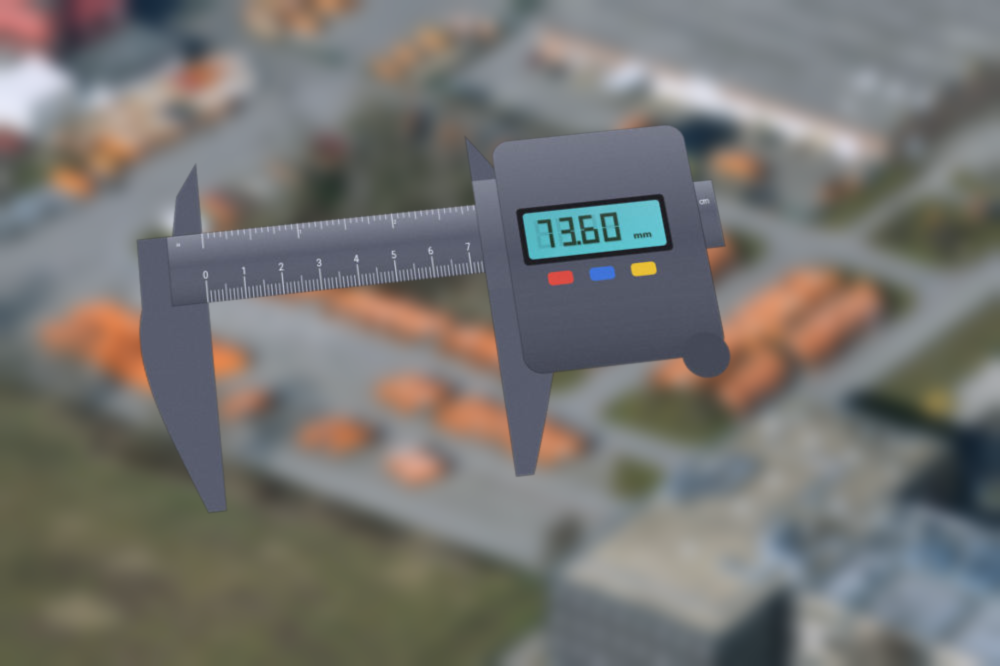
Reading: value=73.60 unit=mm
